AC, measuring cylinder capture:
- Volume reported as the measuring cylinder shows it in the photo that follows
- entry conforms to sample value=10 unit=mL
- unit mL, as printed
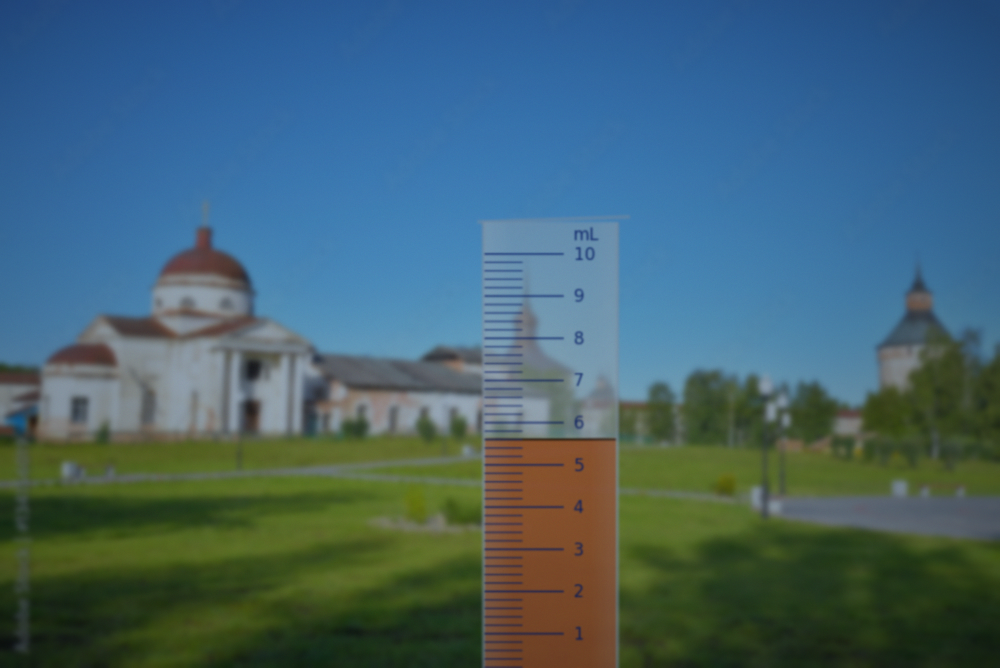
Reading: value=5.6 unit=mL
